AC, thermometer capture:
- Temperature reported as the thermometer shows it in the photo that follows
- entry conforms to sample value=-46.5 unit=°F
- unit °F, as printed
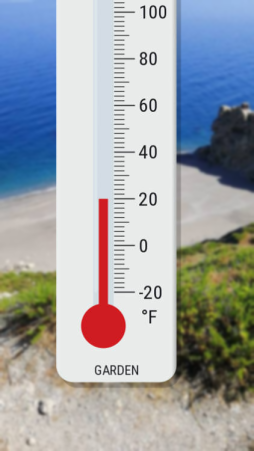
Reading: value=20 unit=°F
